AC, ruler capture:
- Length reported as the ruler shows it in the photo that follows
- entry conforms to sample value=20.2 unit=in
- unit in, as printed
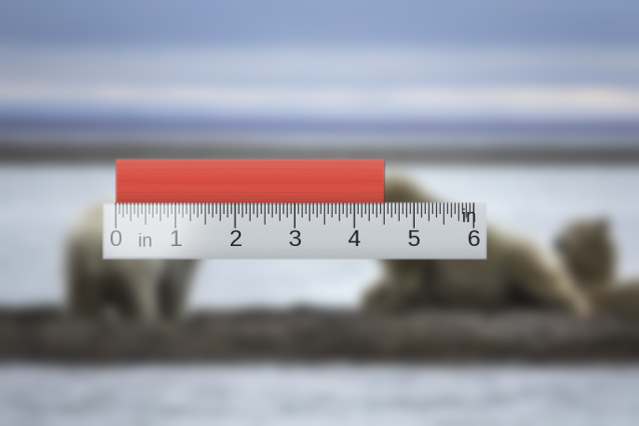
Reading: value=4.5 unit=in
